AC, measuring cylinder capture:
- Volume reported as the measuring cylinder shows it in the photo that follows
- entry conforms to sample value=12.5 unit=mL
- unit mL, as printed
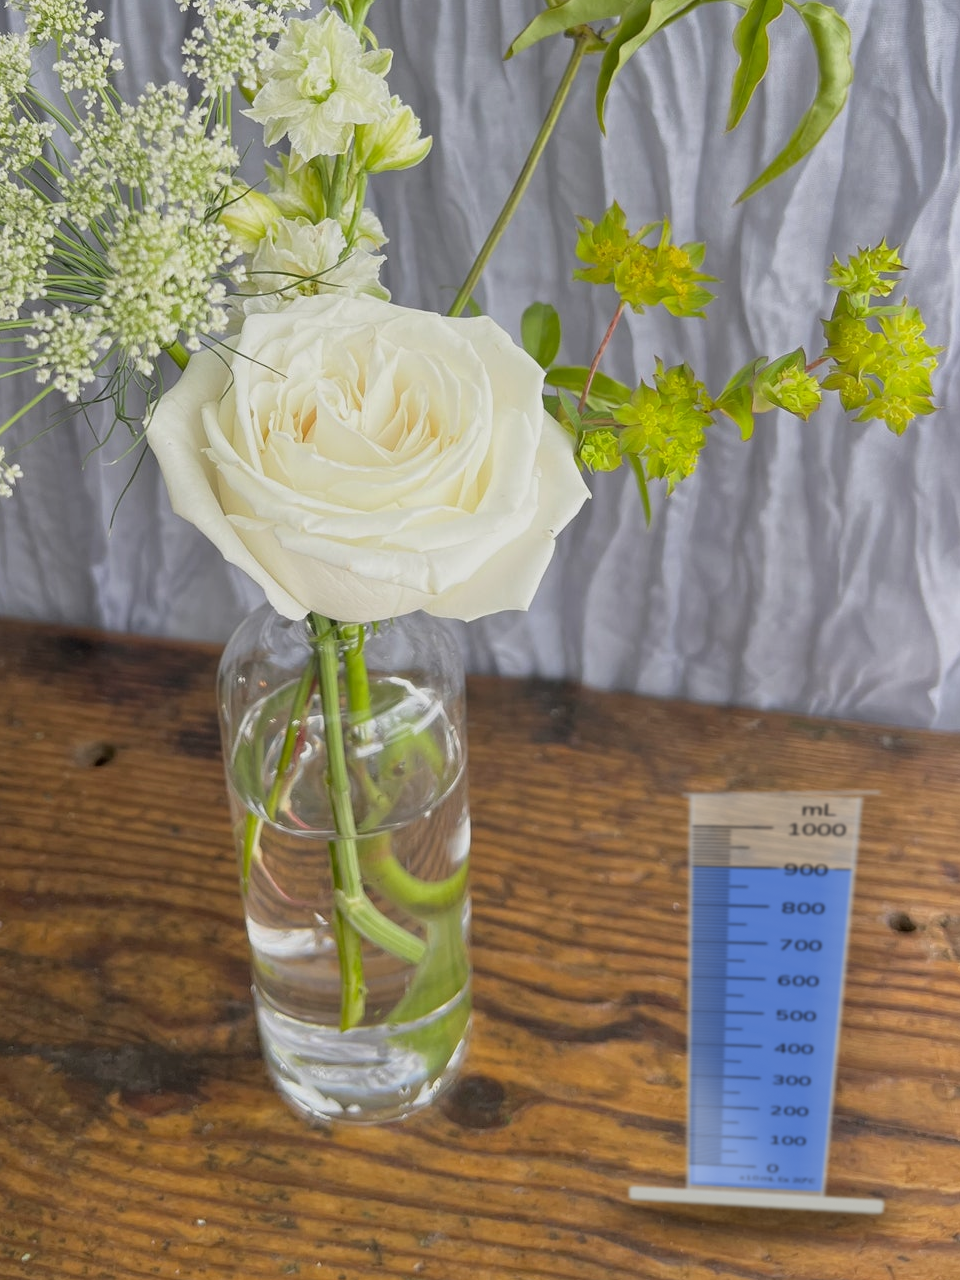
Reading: value=900 unit=mL
